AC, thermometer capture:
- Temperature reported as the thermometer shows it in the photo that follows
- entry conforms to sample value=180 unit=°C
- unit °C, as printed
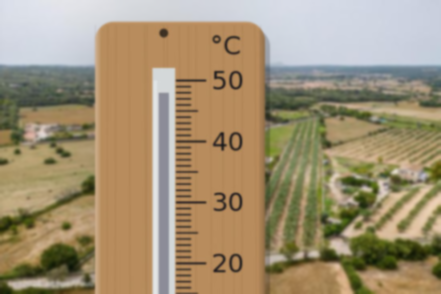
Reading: value=48 unit=°C
